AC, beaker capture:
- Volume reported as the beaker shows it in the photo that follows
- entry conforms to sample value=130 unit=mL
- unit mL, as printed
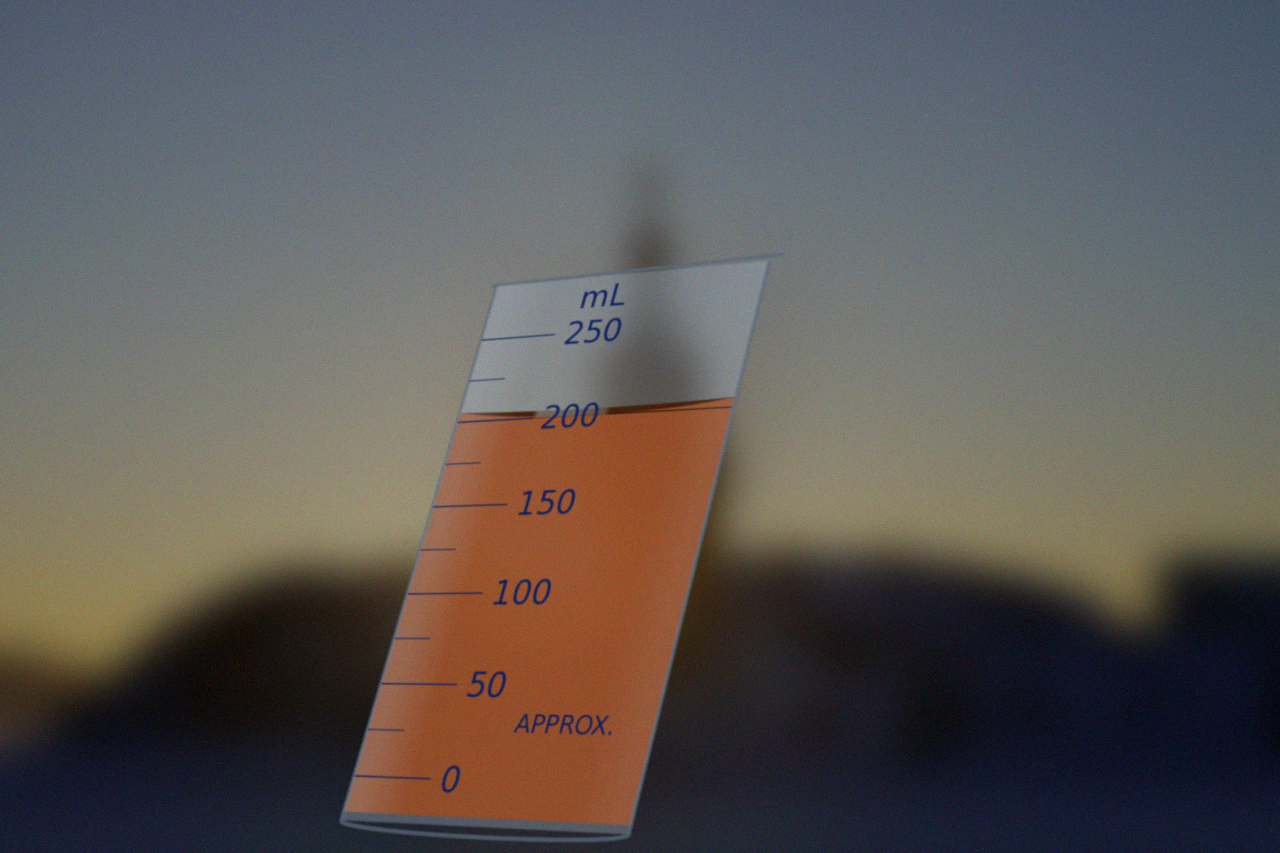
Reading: value=200 unit=mL
